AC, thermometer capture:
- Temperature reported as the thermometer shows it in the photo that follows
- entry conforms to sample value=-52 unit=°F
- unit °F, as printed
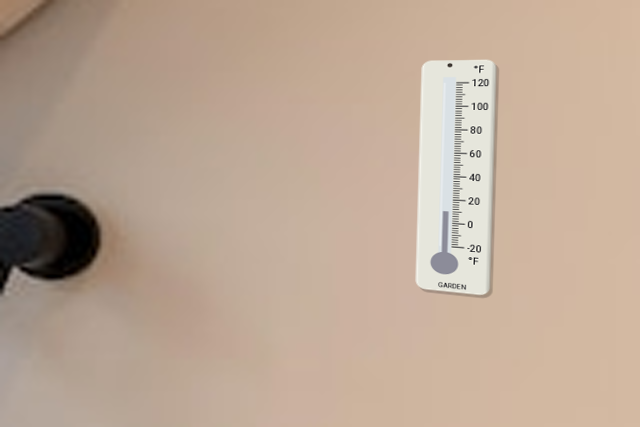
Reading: value=10 unit=°F
